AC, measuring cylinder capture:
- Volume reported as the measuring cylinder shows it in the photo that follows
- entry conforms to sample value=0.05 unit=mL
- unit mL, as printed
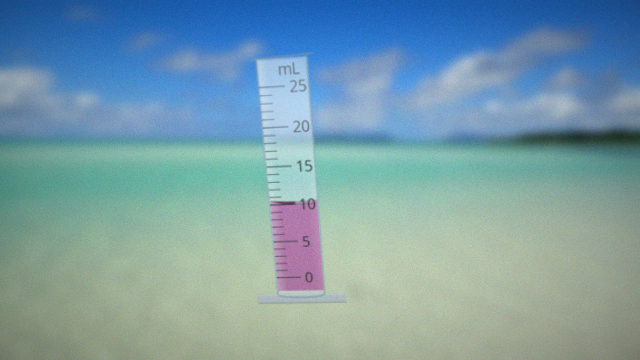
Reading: value=10 unit=mL
